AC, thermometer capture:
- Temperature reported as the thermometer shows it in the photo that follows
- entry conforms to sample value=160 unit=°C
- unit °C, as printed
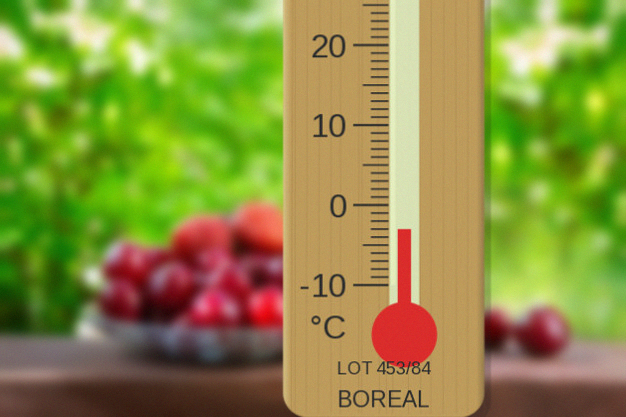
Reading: value=-3 unit=°C
